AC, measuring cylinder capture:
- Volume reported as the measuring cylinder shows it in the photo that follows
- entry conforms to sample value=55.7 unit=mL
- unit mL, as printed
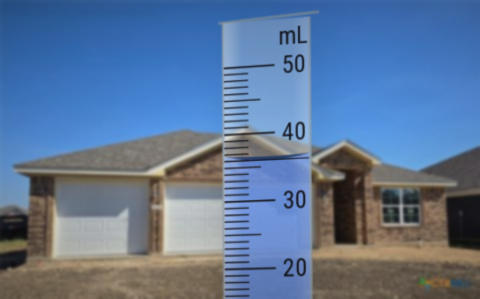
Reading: value=36 unit=mL
